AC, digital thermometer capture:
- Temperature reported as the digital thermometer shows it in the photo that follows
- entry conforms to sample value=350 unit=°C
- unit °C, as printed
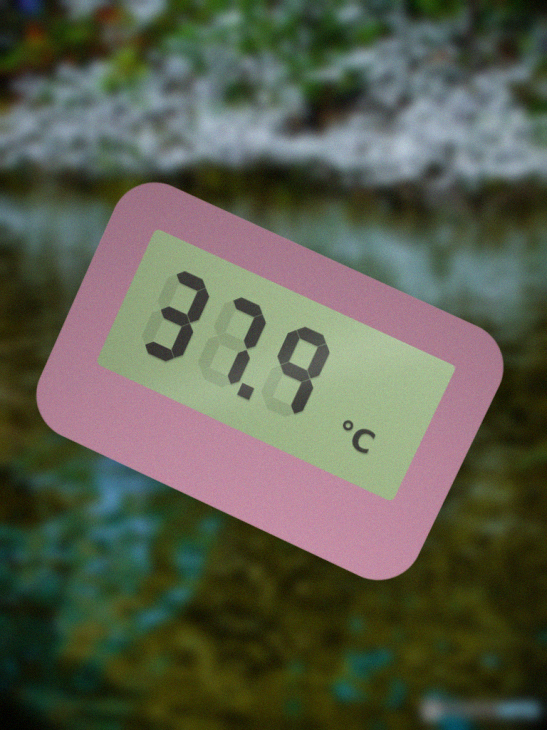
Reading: value=37.9 unit=°C
